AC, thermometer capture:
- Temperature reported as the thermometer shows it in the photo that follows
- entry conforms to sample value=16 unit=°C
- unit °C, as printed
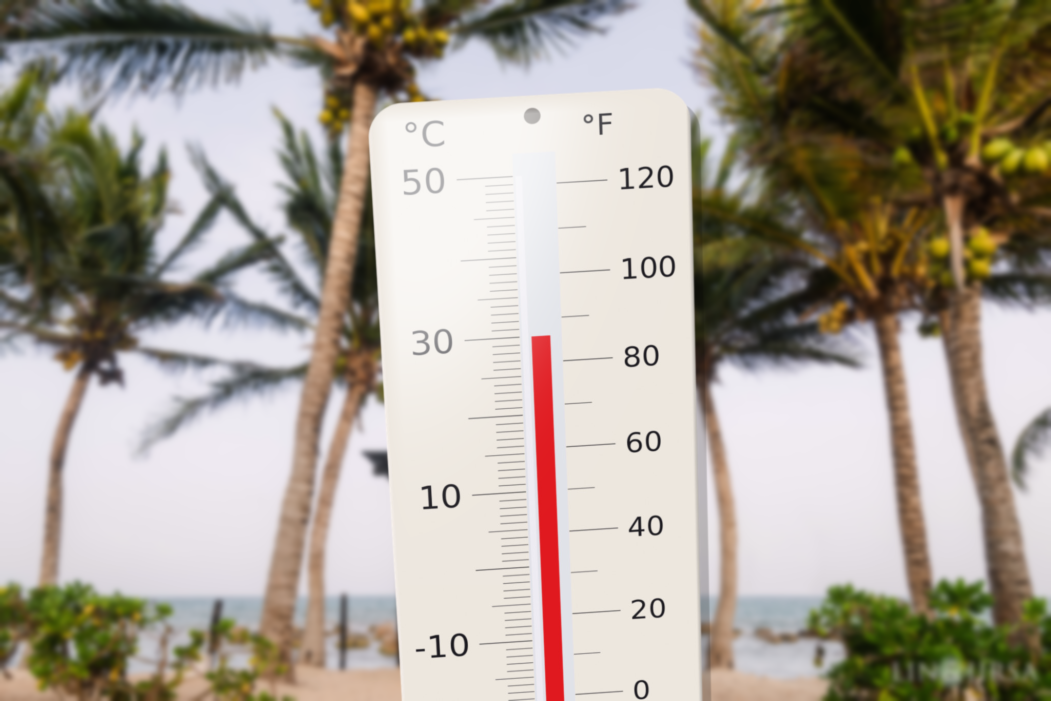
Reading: value=30 unit=°C
